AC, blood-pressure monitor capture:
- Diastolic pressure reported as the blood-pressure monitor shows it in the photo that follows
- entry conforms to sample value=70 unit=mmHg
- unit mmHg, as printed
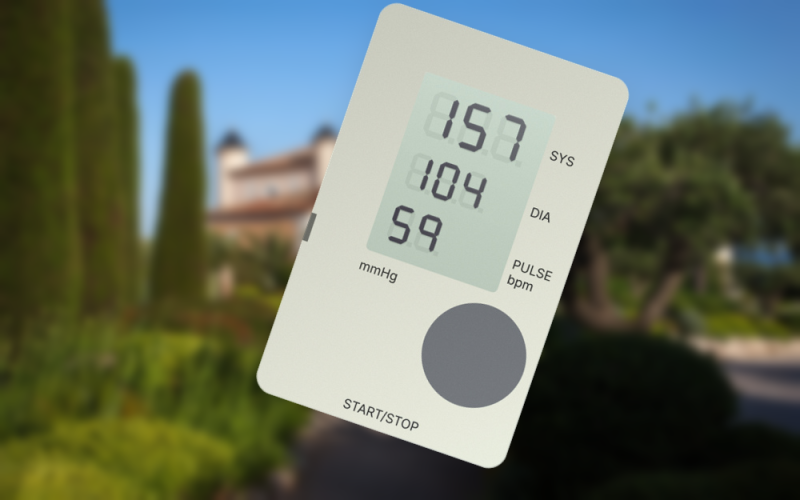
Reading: value=104 unit=mmHg
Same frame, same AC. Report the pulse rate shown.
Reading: value=59 unit=bpm
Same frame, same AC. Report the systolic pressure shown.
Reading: value=157 unit=mmHg
